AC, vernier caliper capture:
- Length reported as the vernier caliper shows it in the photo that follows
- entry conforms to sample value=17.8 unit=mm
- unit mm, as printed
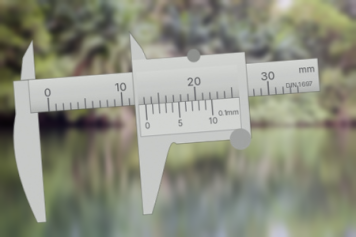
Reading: value=13.2 unit=mm
